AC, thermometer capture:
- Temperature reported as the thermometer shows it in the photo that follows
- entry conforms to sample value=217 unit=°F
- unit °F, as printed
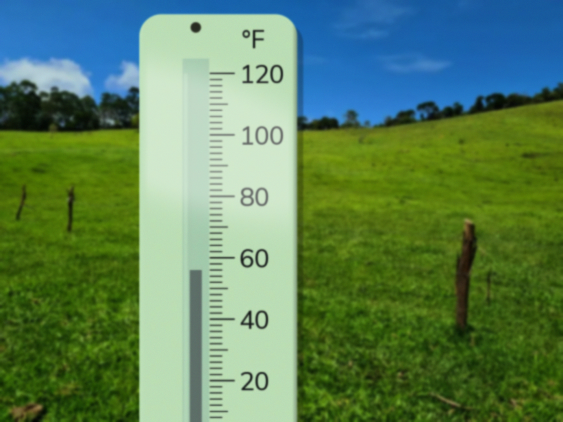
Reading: value=56 unit=°F
